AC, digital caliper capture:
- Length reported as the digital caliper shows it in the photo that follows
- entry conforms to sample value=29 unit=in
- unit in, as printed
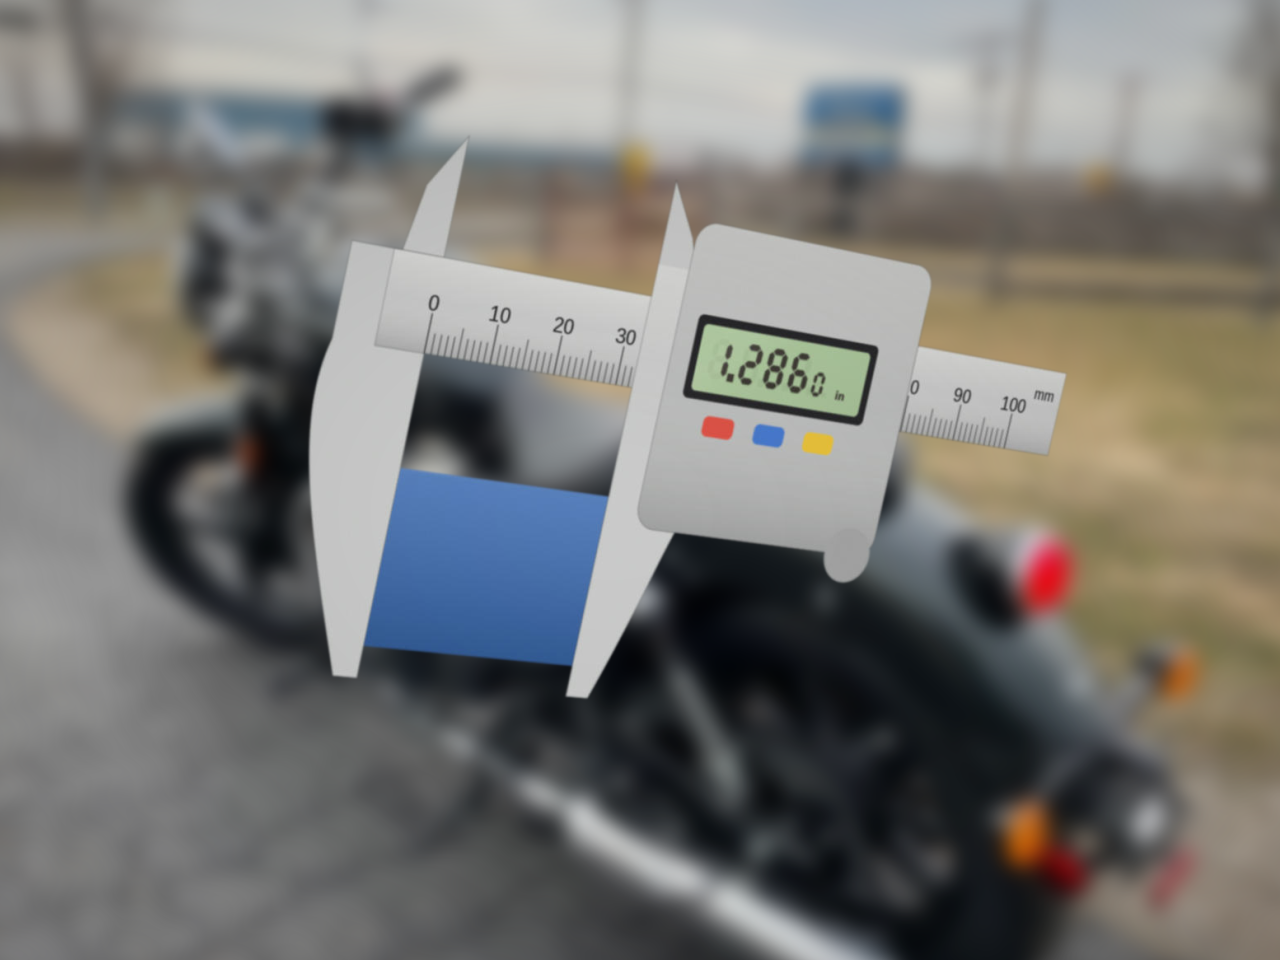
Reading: value=1.2860 unit=in
